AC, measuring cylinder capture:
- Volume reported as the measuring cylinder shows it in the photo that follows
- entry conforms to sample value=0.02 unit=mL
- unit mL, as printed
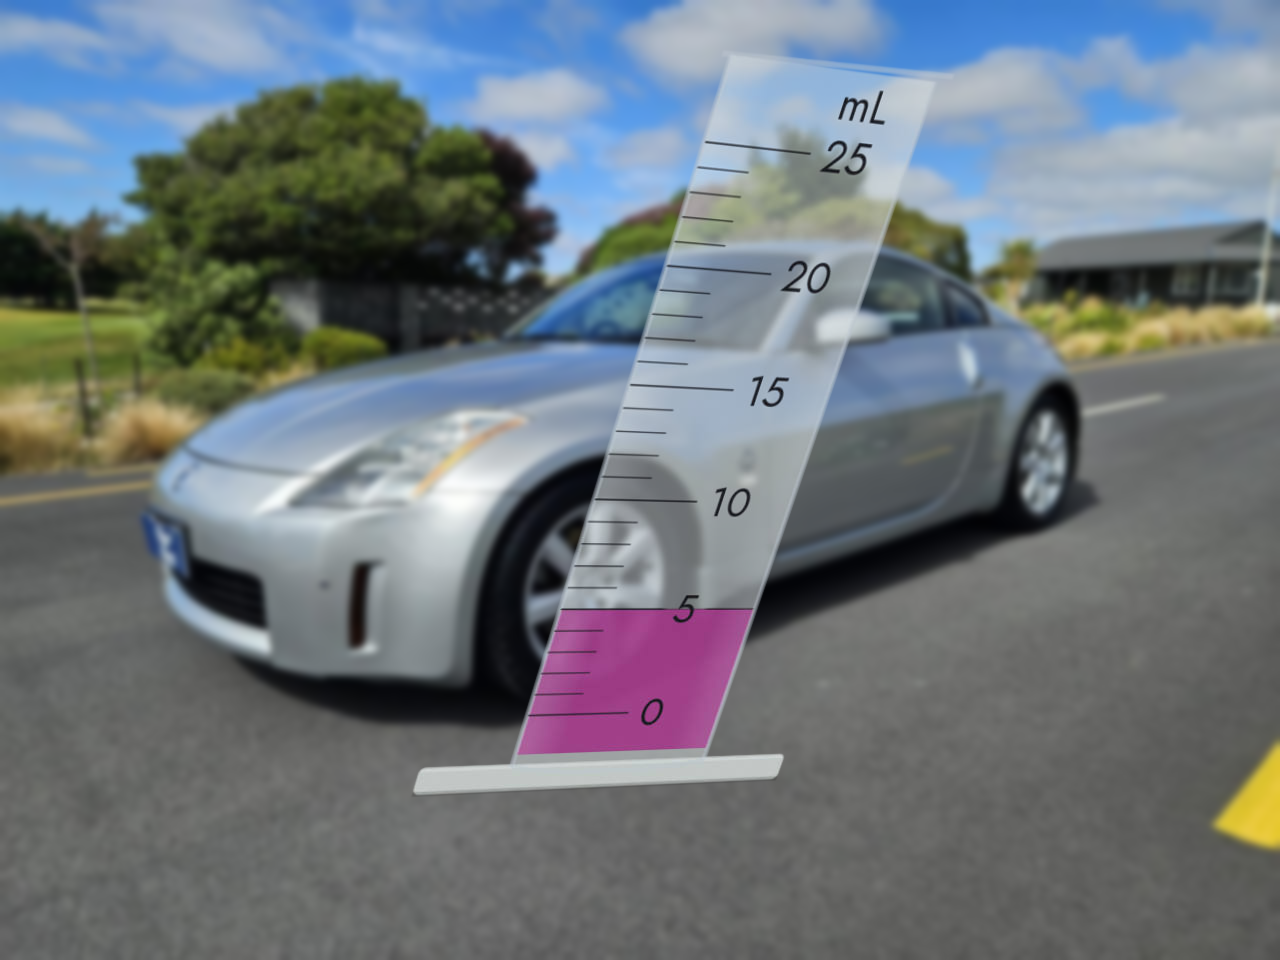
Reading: value=5 unit=mL
